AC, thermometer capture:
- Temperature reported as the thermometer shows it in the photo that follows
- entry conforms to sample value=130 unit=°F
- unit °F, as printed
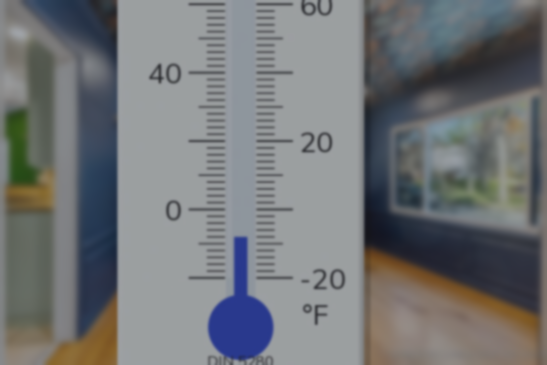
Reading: value=-8 unit=°F
